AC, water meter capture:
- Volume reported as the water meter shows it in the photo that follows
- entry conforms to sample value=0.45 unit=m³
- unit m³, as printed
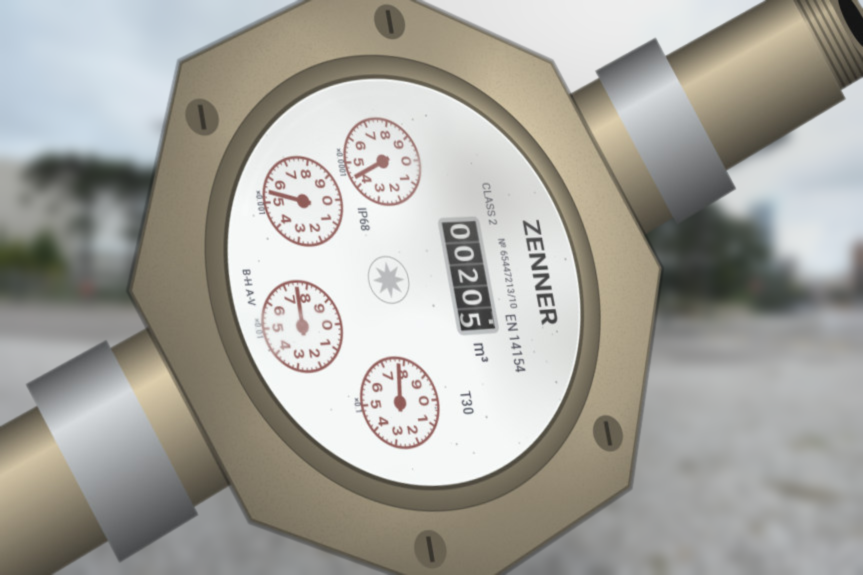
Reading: value=204.7754 unit=m³
